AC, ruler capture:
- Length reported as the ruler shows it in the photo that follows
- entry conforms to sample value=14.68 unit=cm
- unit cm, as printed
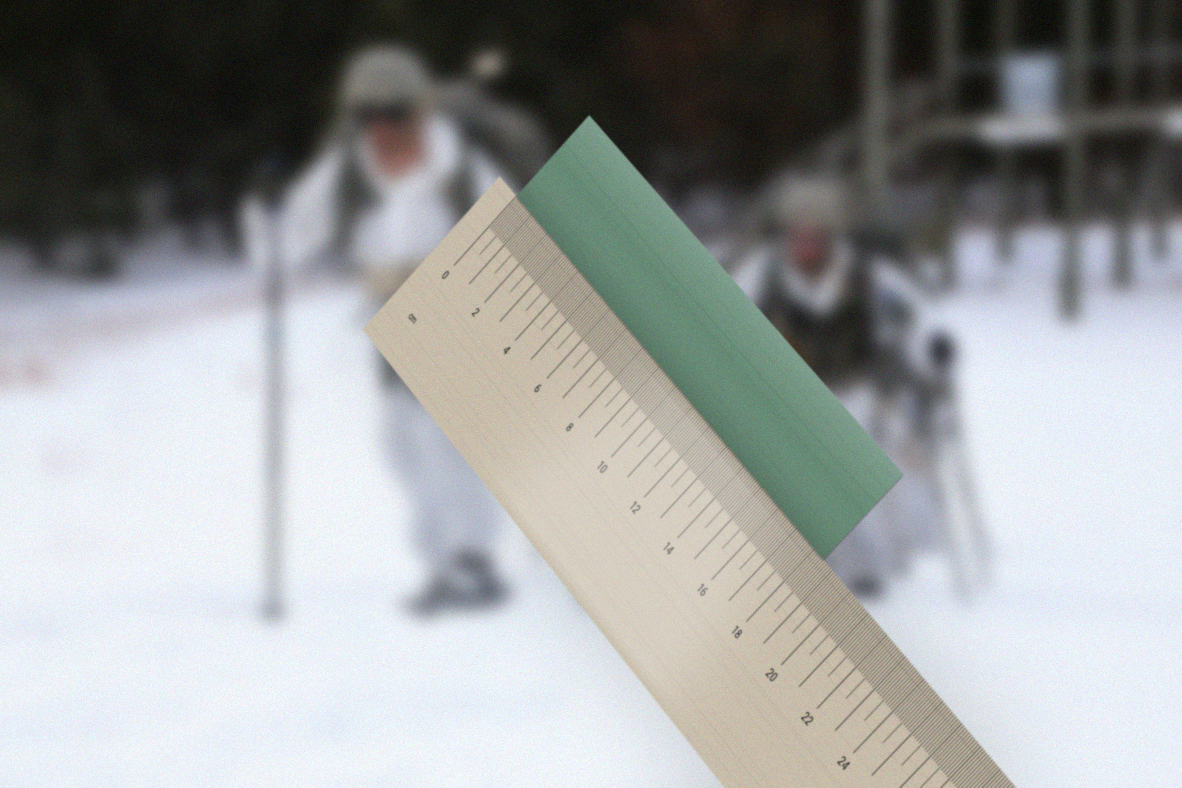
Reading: value=18.5 unit=cm
